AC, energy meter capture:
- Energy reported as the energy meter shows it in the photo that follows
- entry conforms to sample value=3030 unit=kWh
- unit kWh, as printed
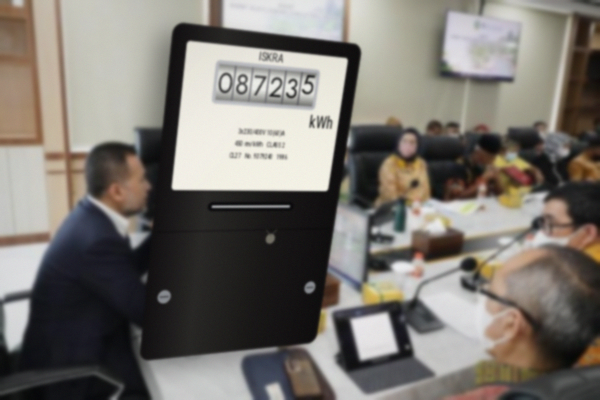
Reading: value=87235 unit=kWh
